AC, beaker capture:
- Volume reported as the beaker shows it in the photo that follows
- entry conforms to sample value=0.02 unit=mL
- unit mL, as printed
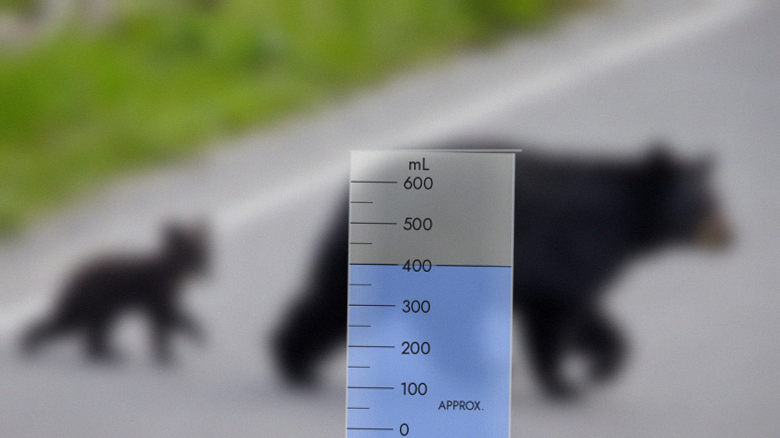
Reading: value=400 unit=mL
